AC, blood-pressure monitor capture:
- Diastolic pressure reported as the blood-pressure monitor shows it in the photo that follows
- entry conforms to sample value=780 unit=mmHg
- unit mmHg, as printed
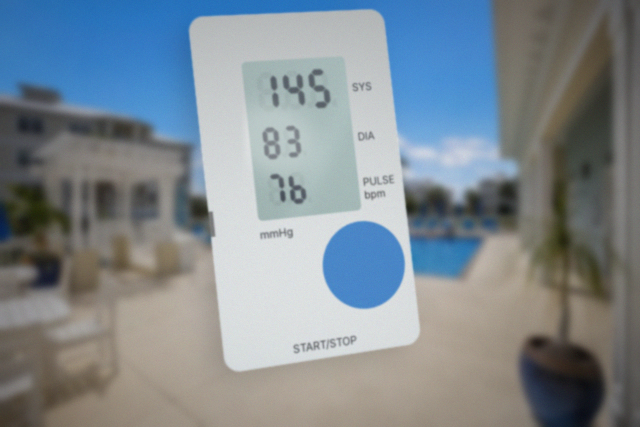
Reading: value=83 unit=mmHg
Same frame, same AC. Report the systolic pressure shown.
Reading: value=145 unit=mmHg
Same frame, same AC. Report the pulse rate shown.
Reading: value=76 unit=bpm
